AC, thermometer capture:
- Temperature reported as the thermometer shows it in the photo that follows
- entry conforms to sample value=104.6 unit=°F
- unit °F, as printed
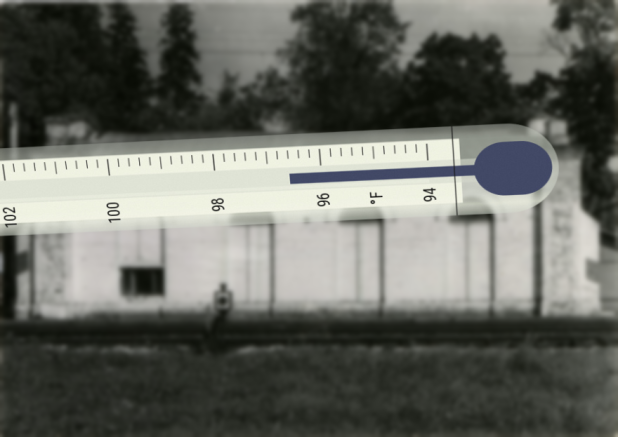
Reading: value=96.6 unit=°F
